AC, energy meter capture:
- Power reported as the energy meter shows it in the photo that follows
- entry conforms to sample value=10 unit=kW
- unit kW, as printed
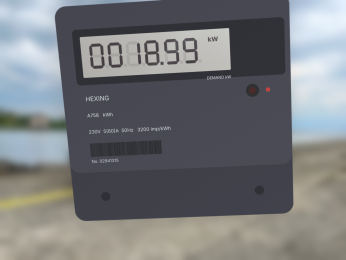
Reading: value=18.99 unit=kW
